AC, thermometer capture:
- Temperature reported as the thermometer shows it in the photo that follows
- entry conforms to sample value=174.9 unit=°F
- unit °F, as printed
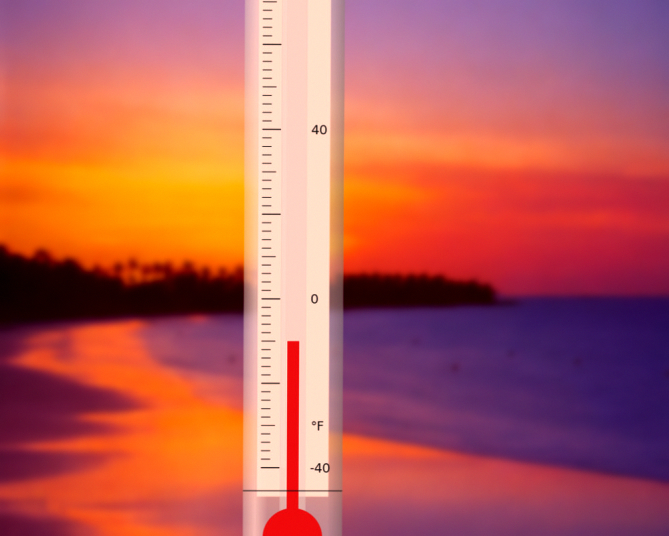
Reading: value=-10 unit=°F
